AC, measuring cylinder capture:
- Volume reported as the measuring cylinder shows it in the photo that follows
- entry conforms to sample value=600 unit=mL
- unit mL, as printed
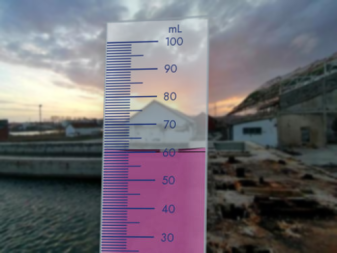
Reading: value=60 unit=mL
